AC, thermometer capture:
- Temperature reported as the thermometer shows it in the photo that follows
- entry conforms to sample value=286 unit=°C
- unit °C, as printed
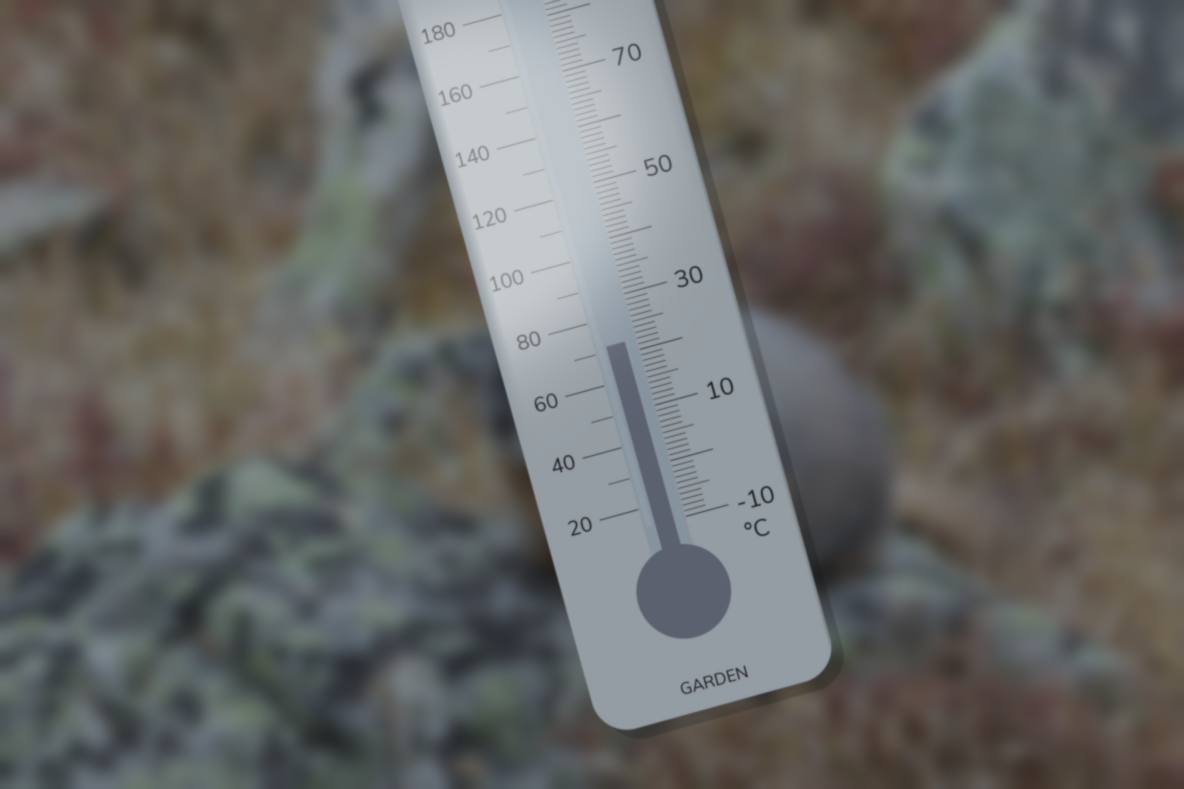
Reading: value=22 unit=°C
